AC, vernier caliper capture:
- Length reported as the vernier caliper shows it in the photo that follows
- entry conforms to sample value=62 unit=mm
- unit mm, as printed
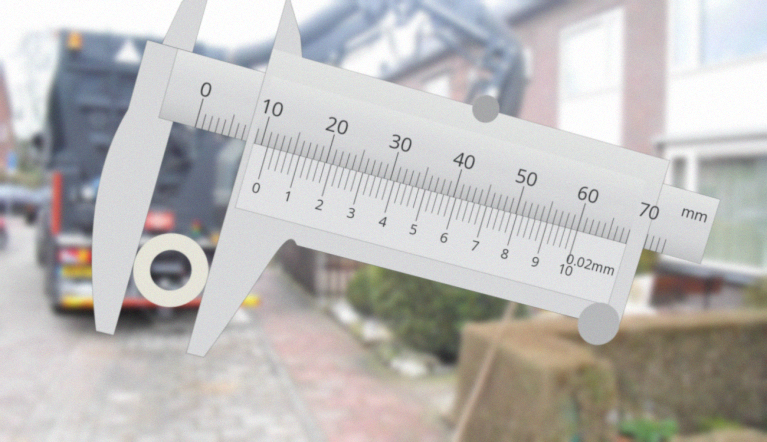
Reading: value=11.0 unit=mm
